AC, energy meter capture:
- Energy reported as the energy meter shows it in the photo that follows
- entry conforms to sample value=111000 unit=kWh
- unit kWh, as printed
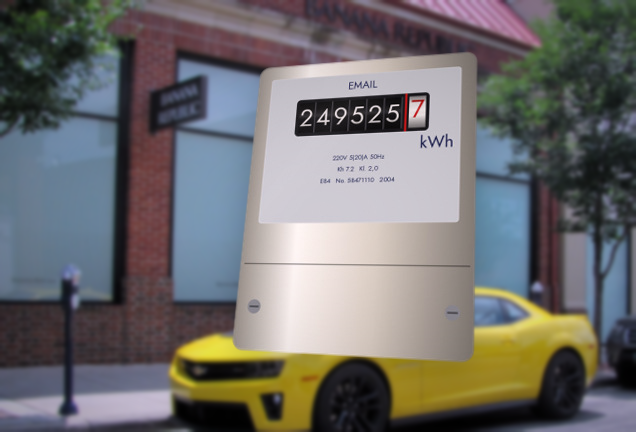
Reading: value=249525.7 unit=kWh
